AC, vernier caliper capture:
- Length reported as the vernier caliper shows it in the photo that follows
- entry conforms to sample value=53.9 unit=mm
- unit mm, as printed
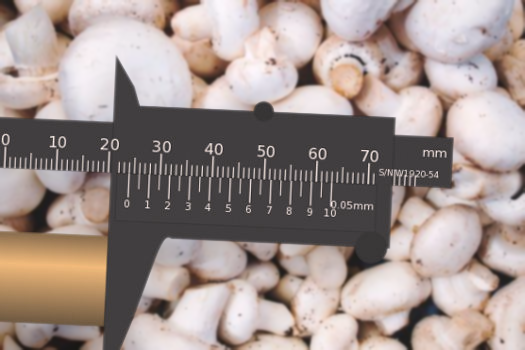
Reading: value=24.0 unit=mm
